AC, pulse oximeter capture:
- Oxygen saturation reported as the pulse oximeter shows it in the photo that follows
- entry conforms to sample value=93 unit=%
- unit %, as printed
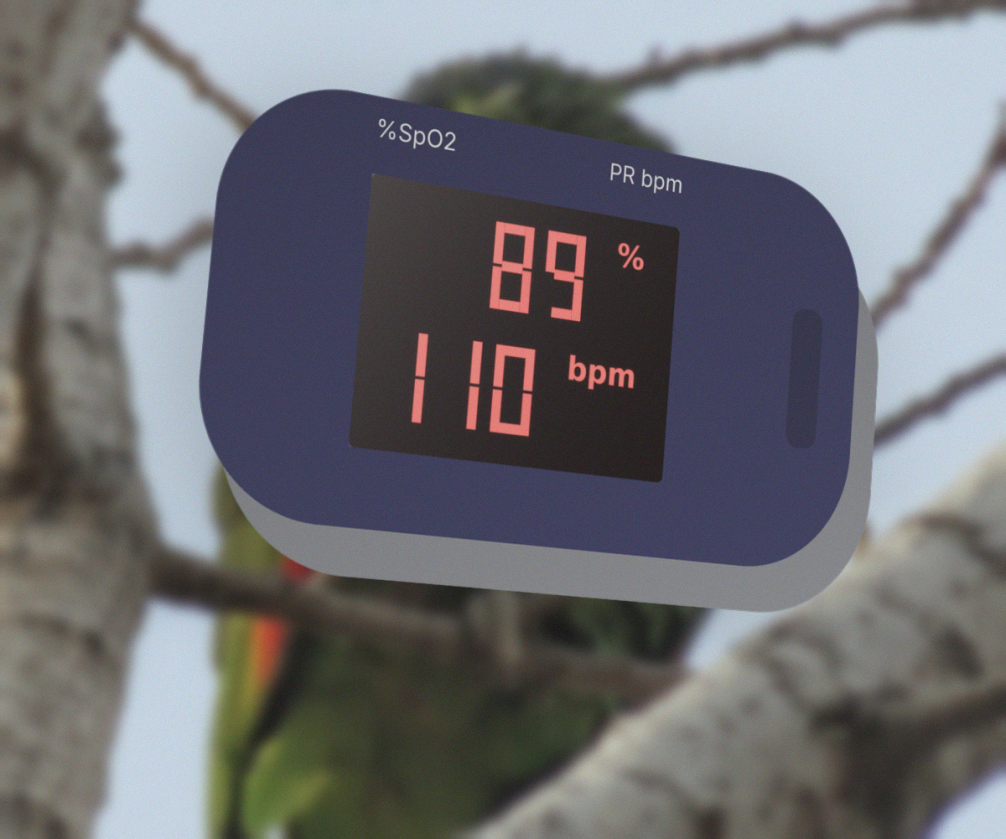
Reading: value=89 unit=%
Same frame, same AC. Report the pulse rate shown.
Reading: value=110 unit=bpm
